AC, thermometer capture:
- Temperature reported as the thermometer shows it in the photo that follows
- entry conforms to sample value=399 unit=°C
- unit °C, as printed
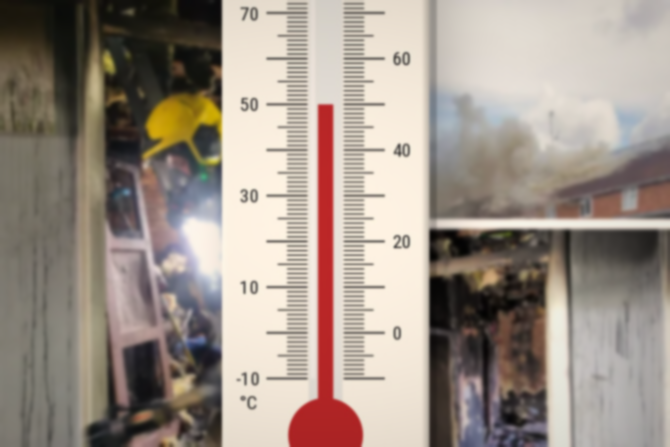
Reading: value=50 unit=°C
